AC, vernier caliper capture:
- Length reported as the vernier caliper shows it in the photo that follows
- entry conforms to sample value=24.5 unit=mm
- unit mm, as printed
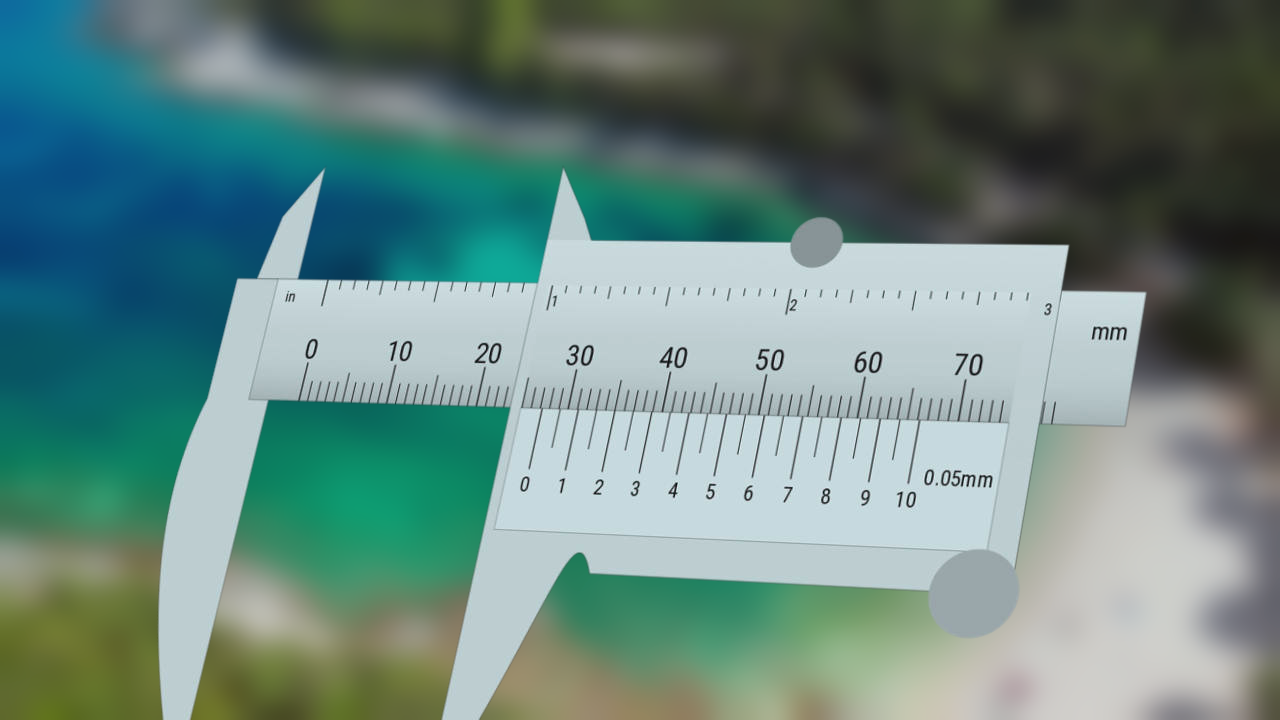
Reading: value=27.2 unit=mm
